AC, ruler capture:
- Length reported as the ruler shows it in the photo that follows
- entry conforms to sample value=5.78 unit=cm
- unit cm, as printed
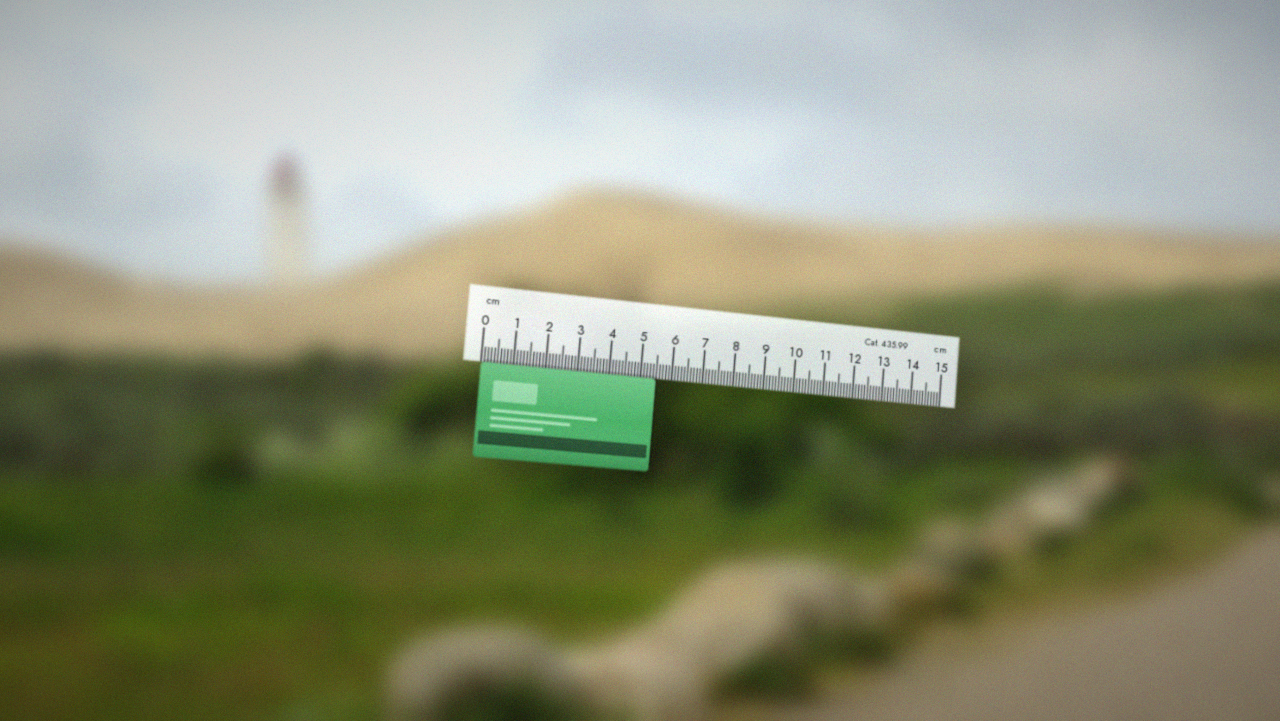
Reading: value=5.5 unit=cm
